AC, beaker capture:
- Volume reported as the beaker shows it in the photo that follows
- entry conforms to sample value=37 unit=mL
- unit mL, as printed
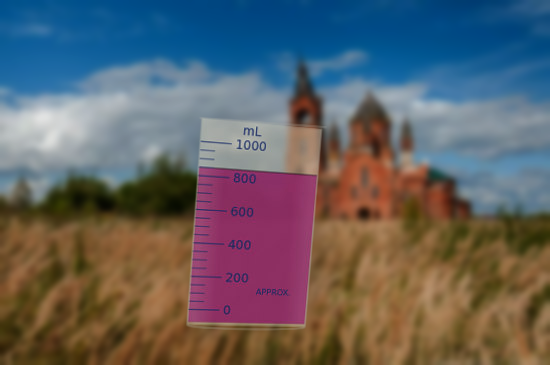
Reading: value=850 unit=mL
